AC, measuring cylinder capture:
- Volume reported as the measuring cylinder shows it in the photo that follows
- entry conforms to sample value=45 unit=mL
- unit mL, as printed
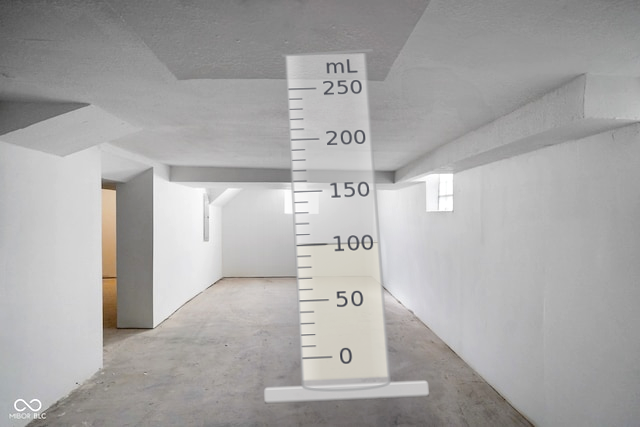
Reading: value=100 unit=mL
